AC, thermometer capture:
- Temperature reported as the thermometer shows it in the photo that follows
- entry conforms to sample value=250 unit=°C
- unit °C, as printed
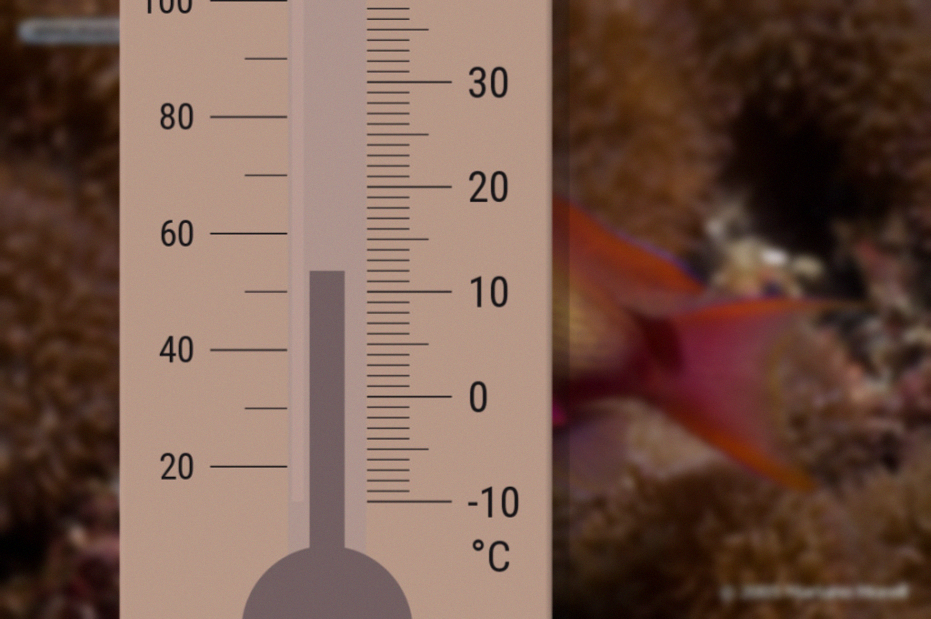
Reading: value=12 unit=°C
